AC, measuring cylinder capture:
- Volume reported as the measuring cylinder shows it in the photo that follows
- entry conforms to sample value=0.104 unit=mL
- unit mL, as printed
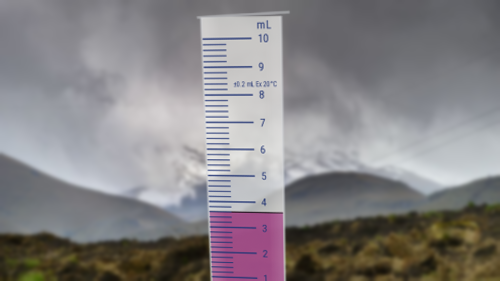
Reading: value=3.6 unit=mL
